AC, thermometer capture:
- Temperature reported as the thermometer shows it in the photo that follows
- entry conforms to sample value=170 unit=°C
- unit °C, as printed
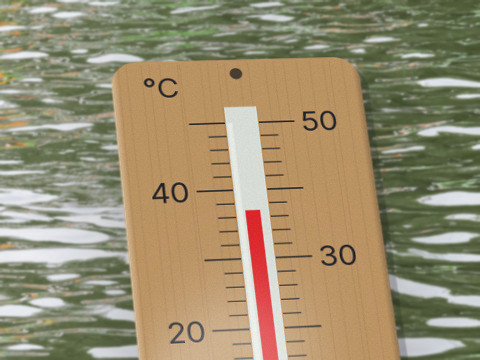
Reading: value=37 unit=°C
